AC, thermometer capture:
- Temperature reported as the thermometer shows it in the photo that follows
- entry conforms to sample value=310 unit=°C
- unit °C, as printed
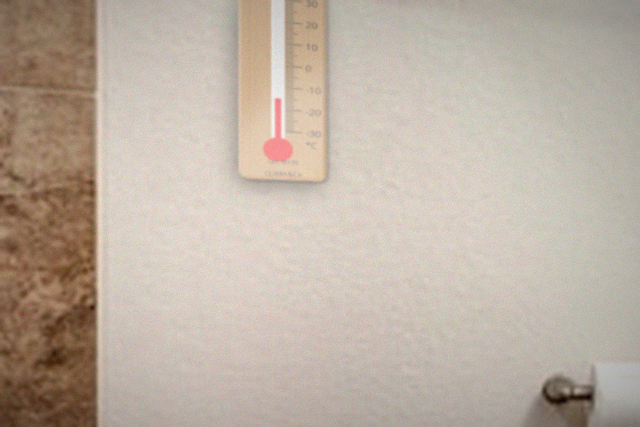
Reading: value=-15 unit=°C
